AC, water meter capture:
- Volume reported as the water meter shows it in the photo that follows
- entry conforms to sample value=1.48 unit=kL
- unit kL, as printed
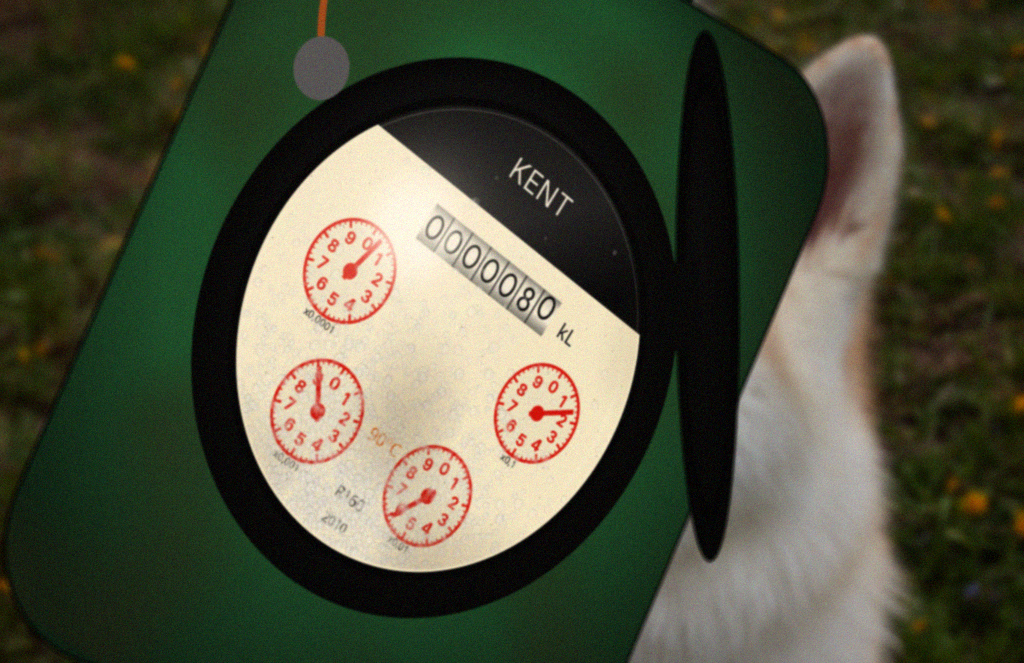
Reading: value=80.1590 unit=kL
